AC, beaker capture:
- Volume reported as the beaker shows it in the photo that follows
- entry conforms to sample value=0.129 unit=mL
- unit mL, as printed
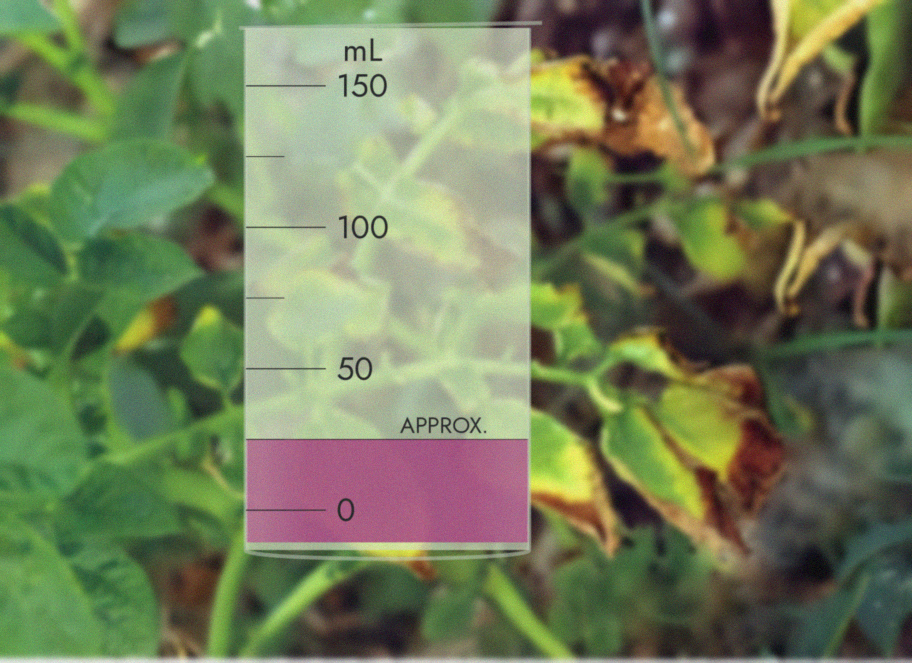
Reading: value=25 unit=mL
